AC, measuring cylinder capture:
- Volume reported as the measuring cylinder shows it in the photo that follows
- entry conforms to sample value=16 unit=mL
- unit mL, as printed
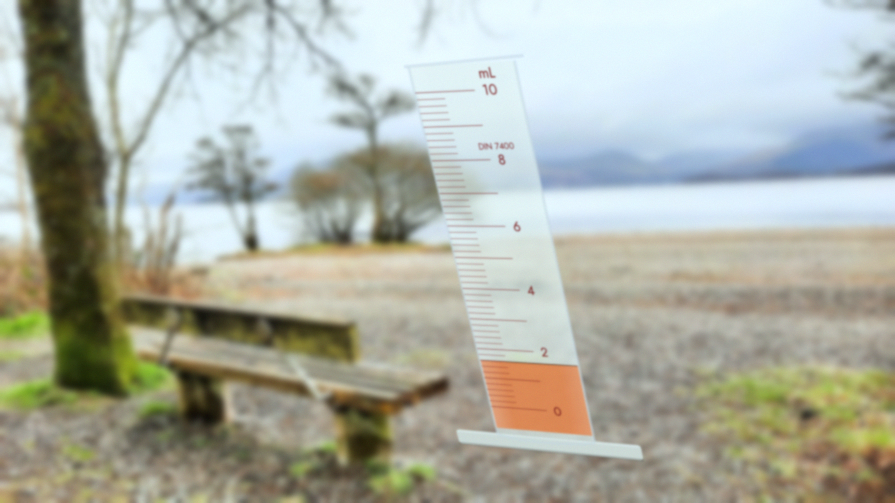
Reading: value=1.6 unit=mL
